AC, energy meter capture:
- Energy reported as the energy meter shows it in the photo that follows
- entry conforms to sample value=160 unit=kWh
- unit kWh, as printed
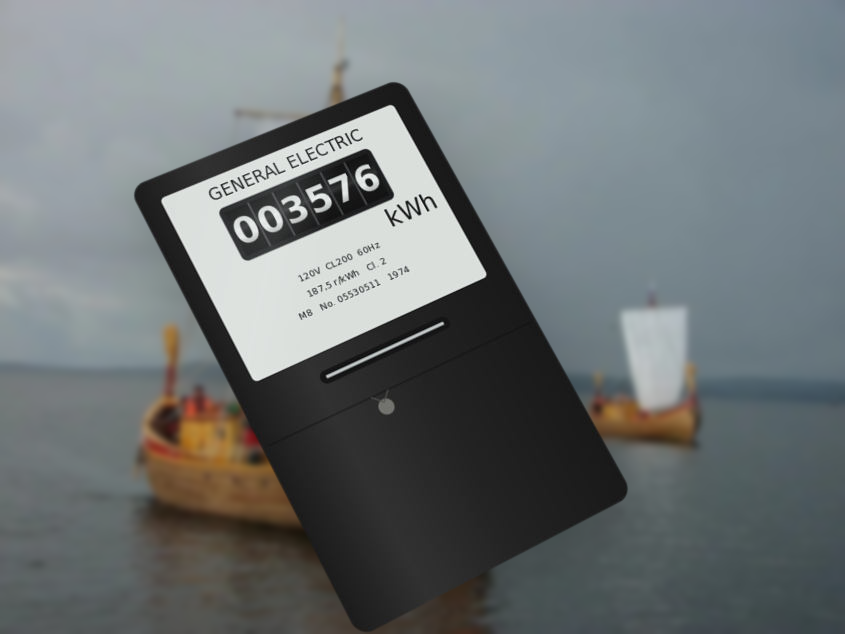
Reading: value=3576 unit=kWh
